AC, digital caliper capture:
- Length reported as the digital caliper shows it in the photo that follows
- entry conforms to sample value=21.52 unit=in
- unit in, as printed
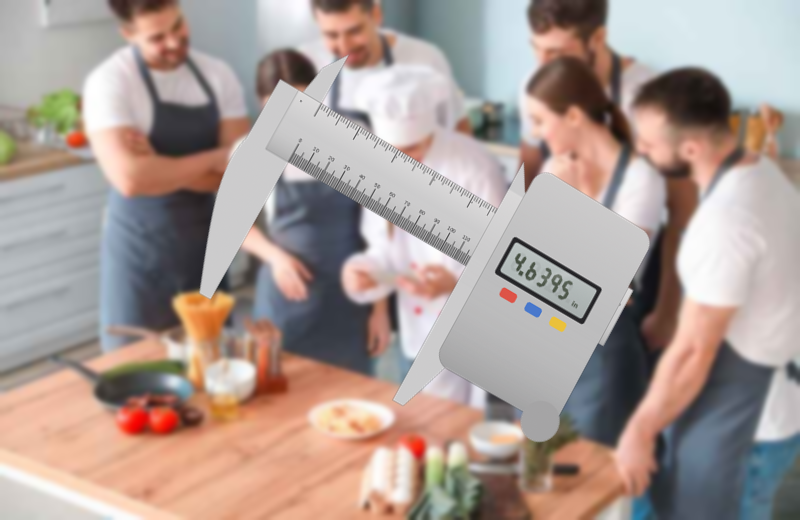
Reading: value=4.6395 unit=in
